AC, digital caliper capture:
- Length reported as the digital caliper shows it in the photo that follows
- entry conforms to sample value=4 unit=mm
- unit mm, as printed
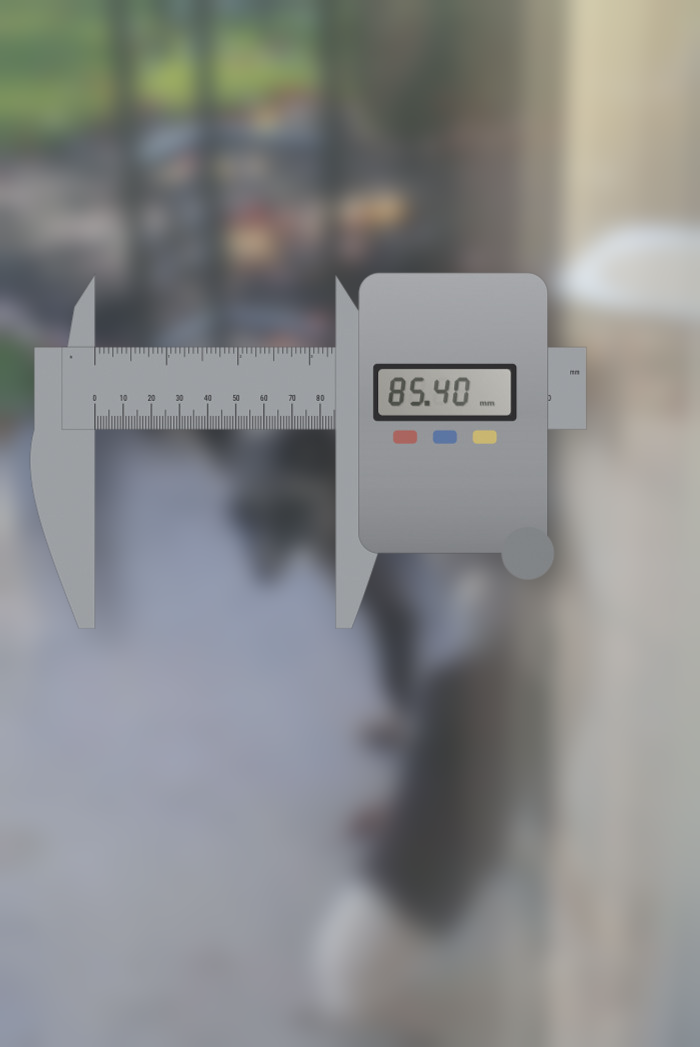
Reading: value=85.40 unit=mm
